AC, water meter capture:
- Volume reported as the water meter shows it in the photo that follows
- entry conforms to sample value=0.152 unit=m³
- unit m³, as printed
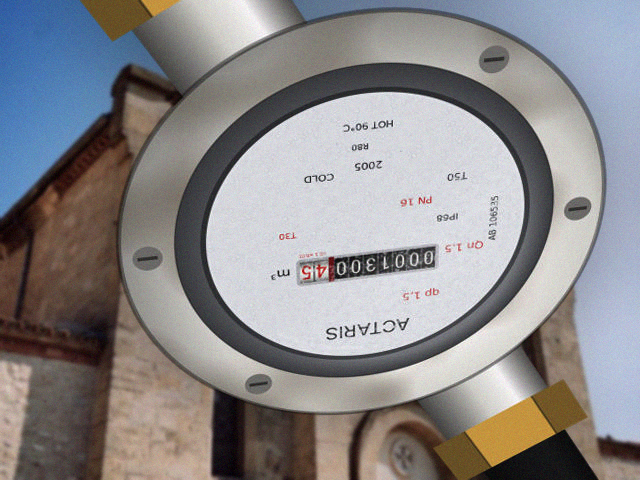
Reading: value=1300.45 unit=m³
